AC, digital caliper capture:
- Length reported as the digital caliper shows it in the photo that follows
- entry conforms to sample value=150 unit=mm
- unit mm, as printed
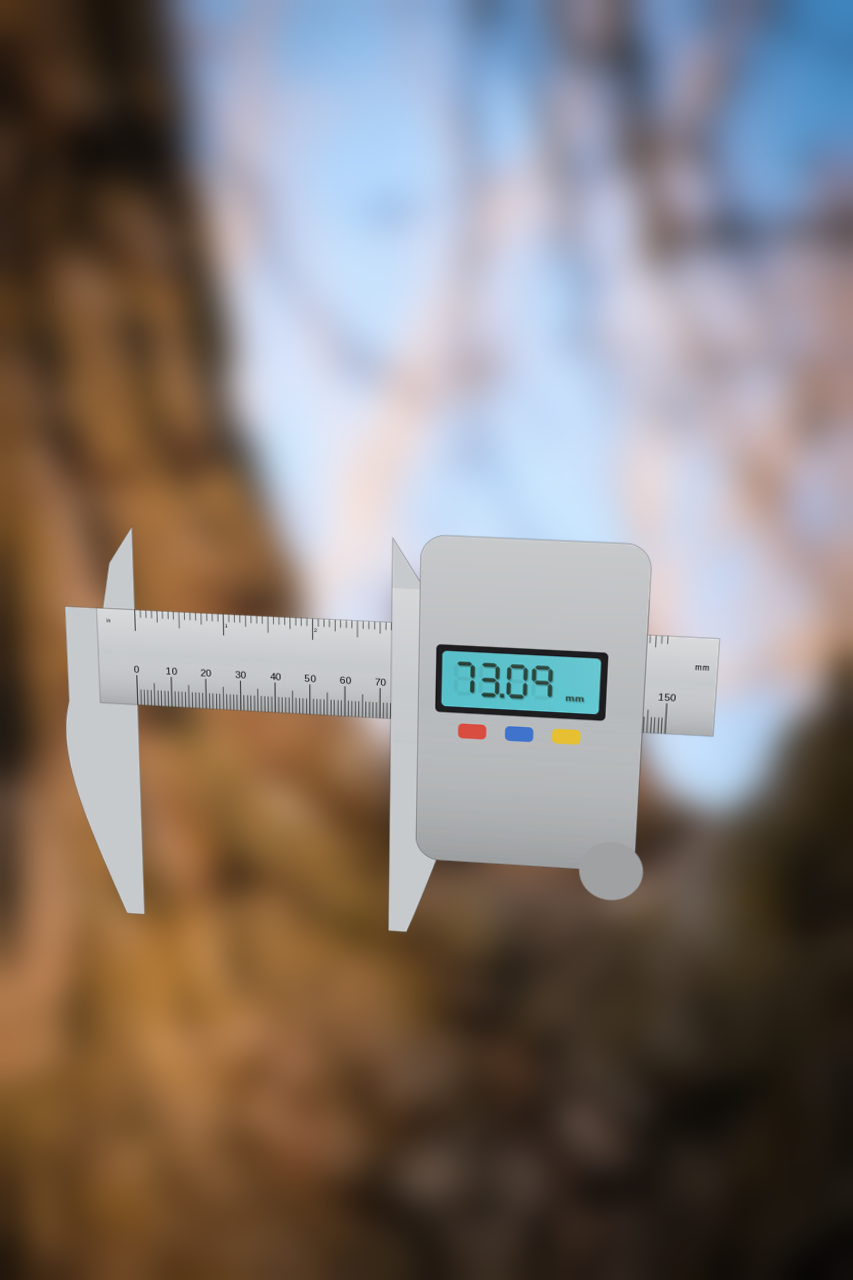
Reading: value=73.09 unit=mm
